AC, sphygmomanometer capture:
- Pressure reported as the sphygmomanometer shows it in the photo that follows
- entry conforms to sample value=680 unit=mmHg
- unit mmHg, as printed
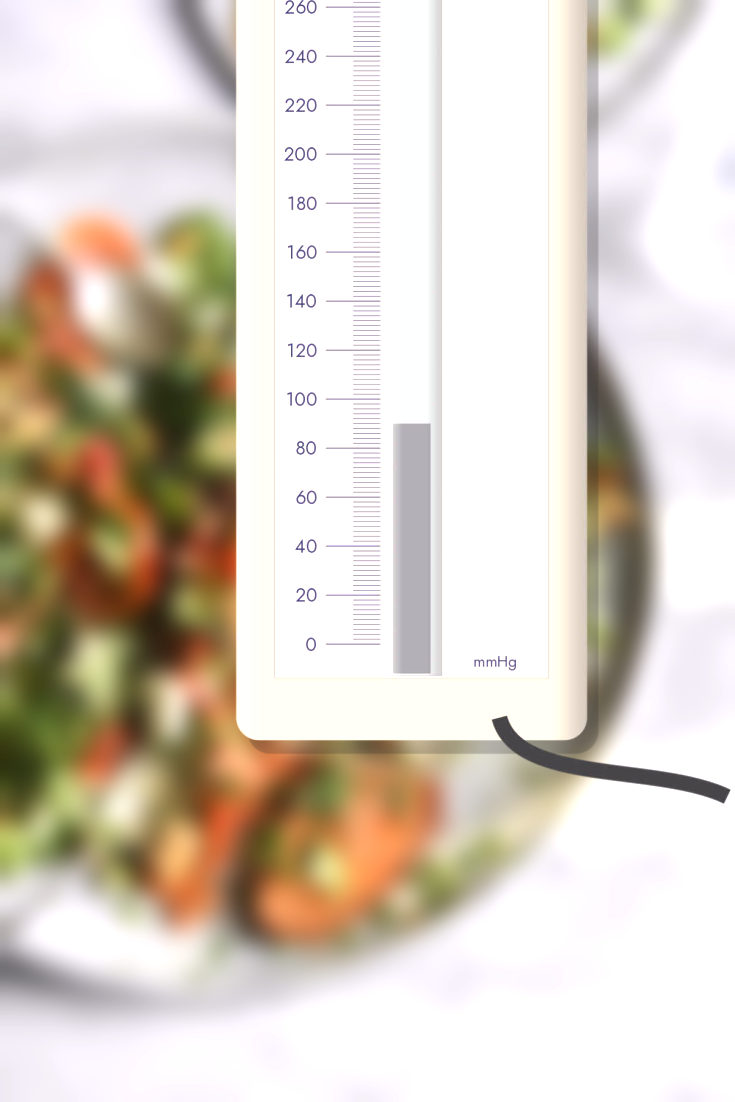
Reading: value=90 unit=mmHg
